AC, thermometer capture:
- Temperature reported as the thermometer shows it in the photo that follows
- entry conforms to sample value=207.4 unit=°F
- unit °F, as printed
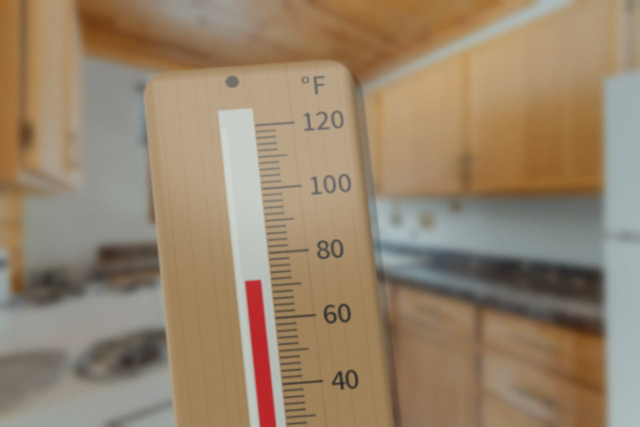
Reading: value=72 unit=°F
